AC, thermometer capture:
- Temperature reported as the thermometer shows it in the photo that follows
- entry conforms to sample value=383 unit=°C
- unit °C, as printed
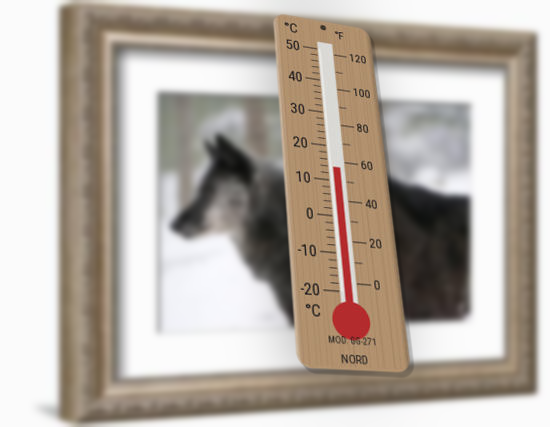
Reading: value=14 unit=°C
